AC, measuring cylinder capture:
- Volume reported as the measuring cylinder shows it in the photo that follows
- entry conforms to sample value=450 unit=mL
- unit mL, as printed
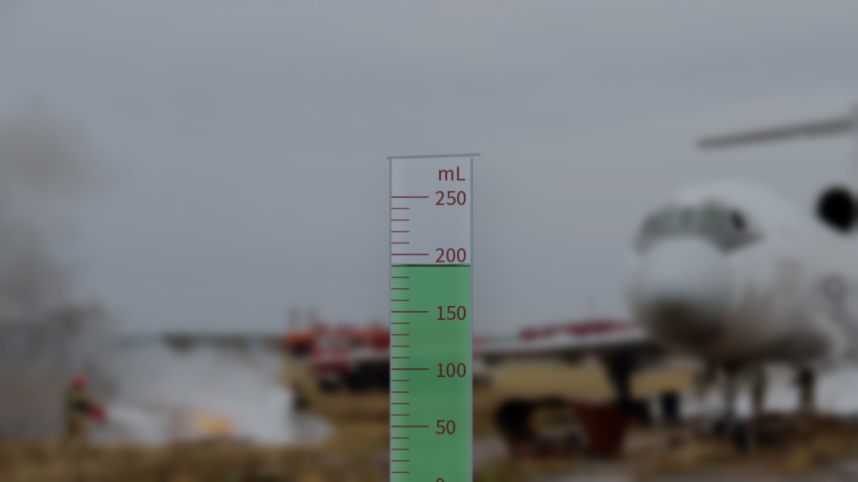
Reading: value=190 unit=mL
